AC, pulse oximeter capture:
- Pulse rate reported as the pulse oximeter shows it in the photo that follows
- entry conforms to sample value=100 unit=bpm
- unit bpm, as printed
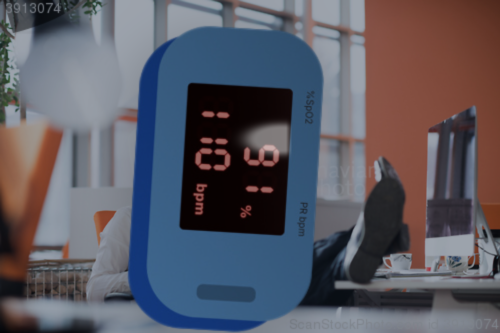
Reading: value=110 unit=bpm
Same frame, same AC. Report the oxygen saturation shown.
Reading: value=91 unit=%
